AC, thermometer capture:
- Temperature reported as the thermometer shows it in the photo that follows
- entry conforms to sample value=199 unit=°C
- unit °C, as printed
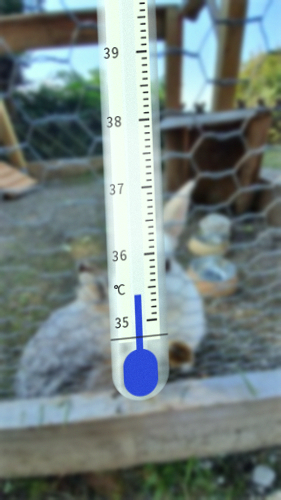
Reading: value=35.4 unit=°C
